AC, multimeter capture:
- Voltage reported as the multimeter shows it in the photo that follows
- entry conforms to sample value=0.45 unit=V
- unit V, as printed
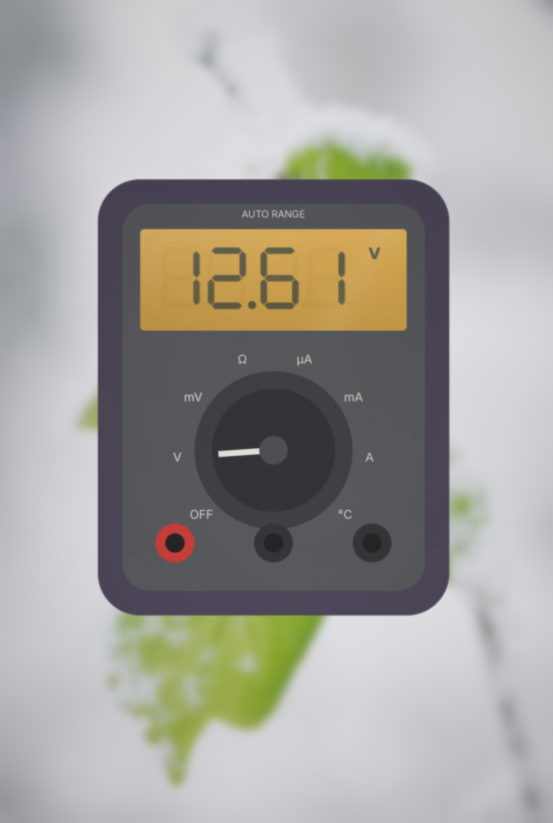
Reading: value=12.61 unit=V
